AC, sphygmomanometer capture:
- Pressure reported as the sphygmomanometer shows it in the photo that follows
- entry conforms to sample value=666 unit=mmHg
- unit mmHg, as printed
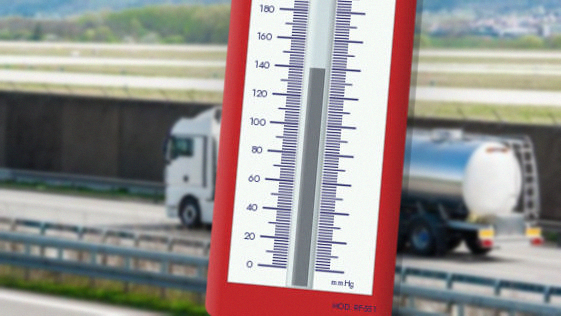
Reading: value=140 unit=mmHg
